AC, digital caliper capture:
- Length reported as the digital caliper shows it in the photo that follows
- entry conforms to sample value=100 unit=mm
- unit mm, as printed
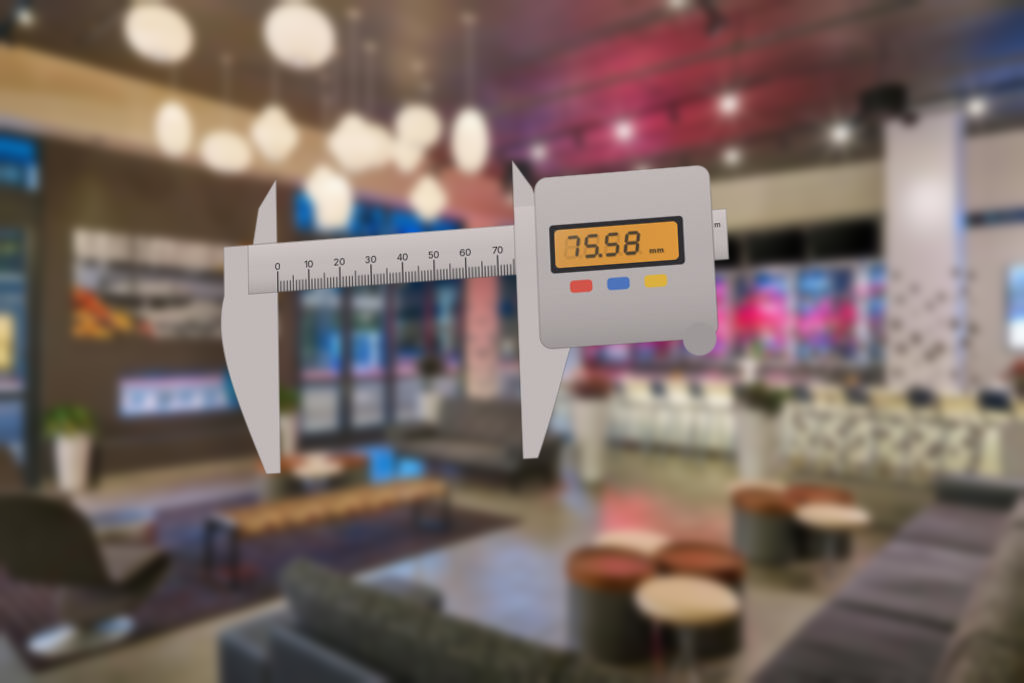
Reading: value=75.58 unit=mm
